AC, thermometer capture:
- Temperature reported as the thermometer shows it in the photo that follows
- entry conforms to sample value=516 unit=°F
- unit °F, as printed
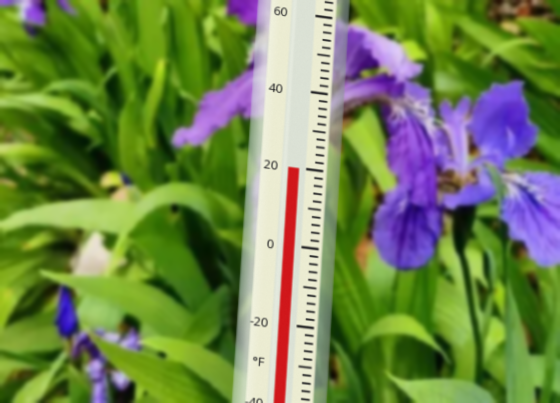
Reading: value=20 unit=°F
